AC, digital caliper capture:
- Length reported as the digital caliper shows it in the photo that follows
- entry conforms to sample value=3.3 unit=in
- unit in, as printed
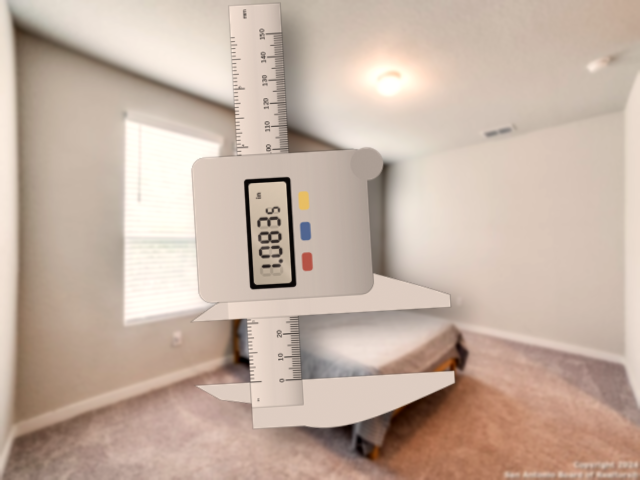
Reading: value=1.0835 unit=in
